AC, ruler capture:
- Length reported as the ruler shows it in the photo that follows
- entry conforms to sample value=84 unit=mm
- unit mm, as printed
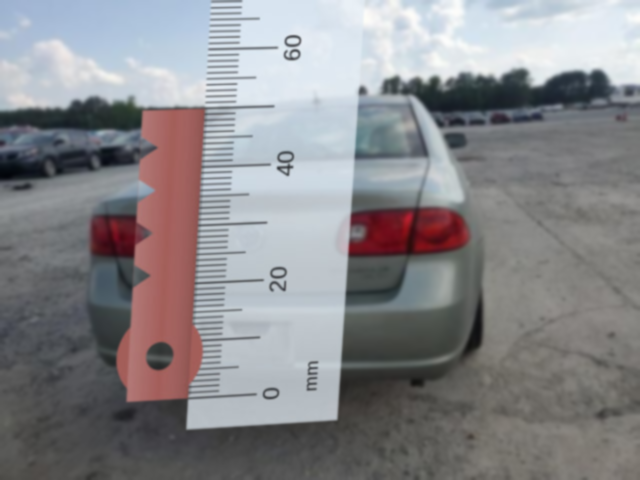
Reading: value=50 unit=mm
